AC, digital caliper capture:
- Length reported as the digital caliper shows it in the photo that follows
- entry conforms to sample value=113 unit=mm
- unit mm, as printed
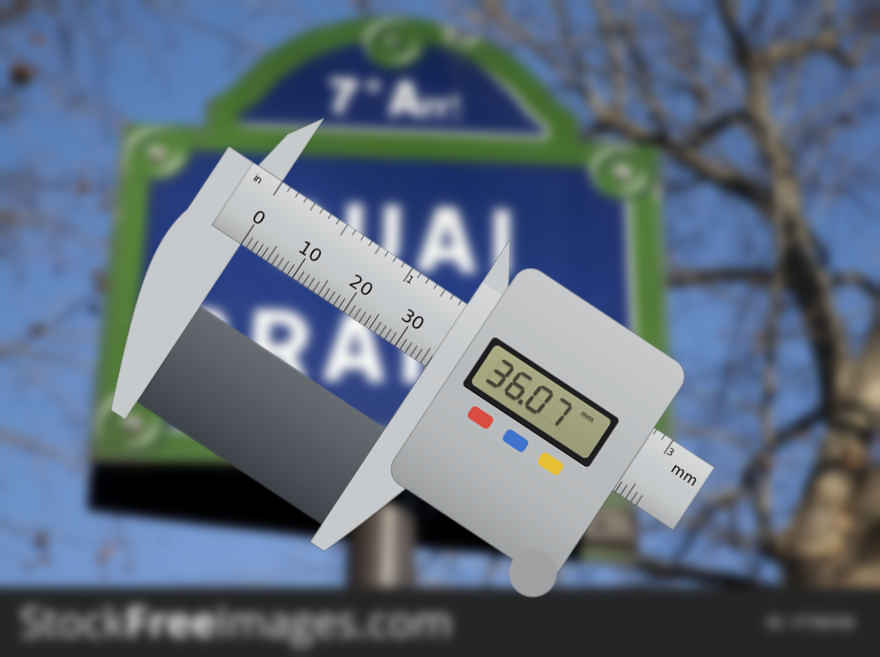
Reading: value=36.07 unit=mm
